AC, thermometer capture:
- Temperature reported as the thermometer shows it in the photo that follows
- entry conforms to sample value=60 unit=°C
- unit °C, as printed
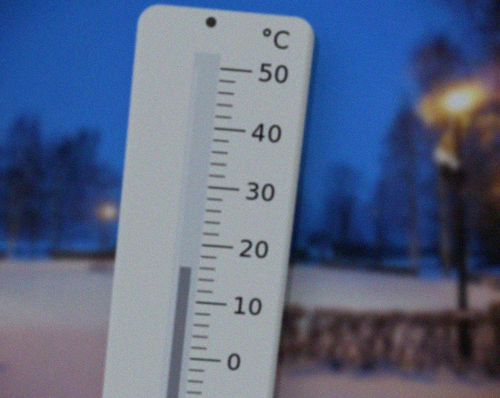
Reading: value=16 unit=°C
